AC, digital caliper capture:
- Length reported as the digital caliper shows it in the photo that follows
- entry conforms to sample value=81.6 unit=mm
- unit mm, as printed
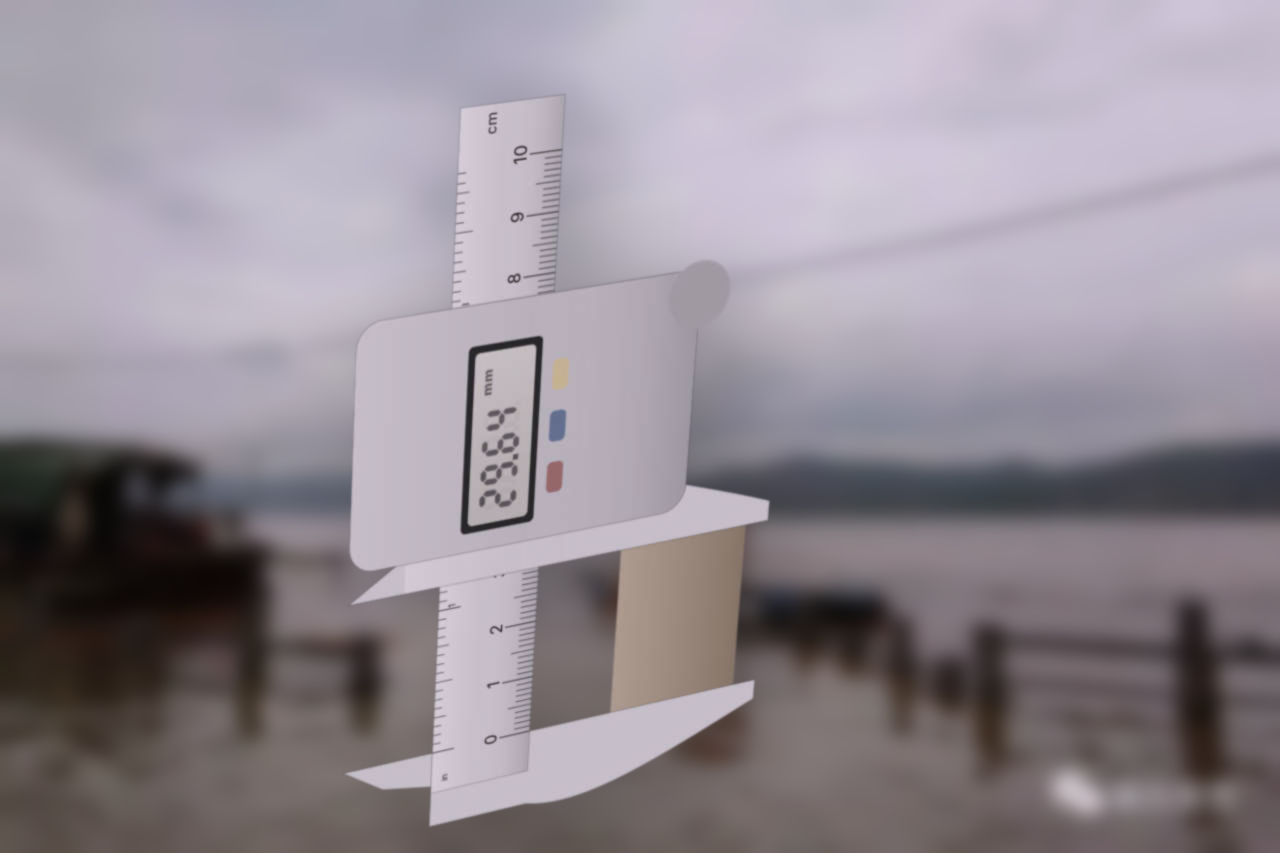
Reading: value=29.64 unit=mm
